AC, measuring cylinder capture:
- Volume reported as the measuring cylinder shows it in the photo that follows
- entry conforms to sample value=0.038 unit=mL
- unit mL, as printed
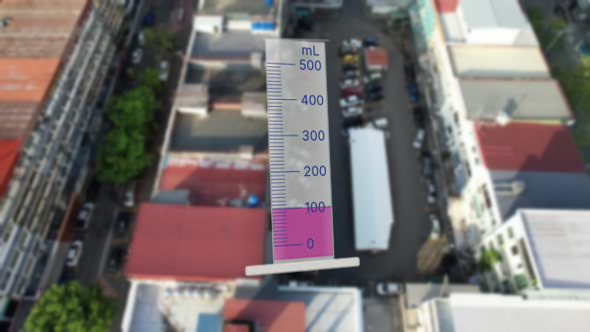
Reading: value=100 unit=mL
